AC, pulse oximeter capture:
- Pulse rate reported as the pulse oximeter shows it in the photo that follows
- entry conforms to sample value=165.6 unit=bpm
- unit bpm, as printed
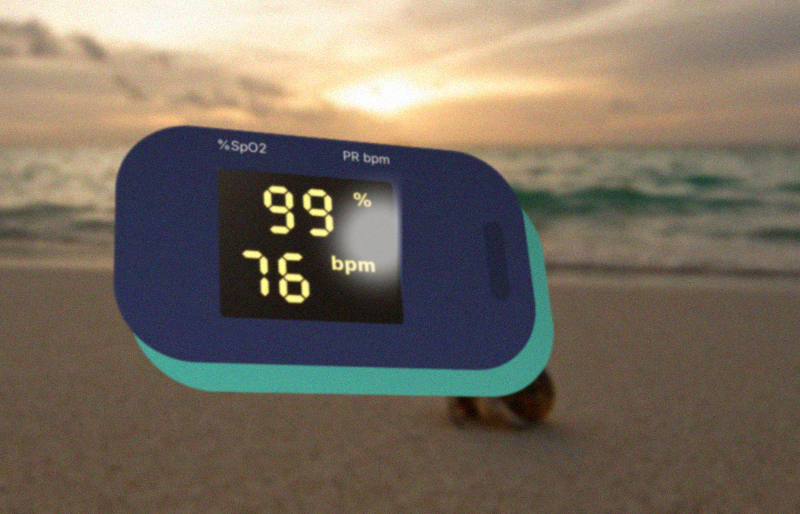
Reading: value=76 unit=bpm
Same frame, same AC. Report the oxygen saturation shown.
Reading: value=99 unit=%
